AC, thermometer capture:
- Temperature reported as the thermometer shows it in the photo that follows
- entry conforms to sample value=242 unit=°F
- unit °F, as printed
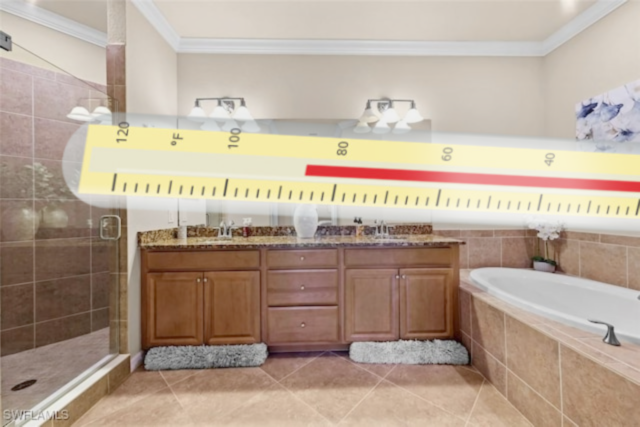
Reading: value=86 unit=°F
